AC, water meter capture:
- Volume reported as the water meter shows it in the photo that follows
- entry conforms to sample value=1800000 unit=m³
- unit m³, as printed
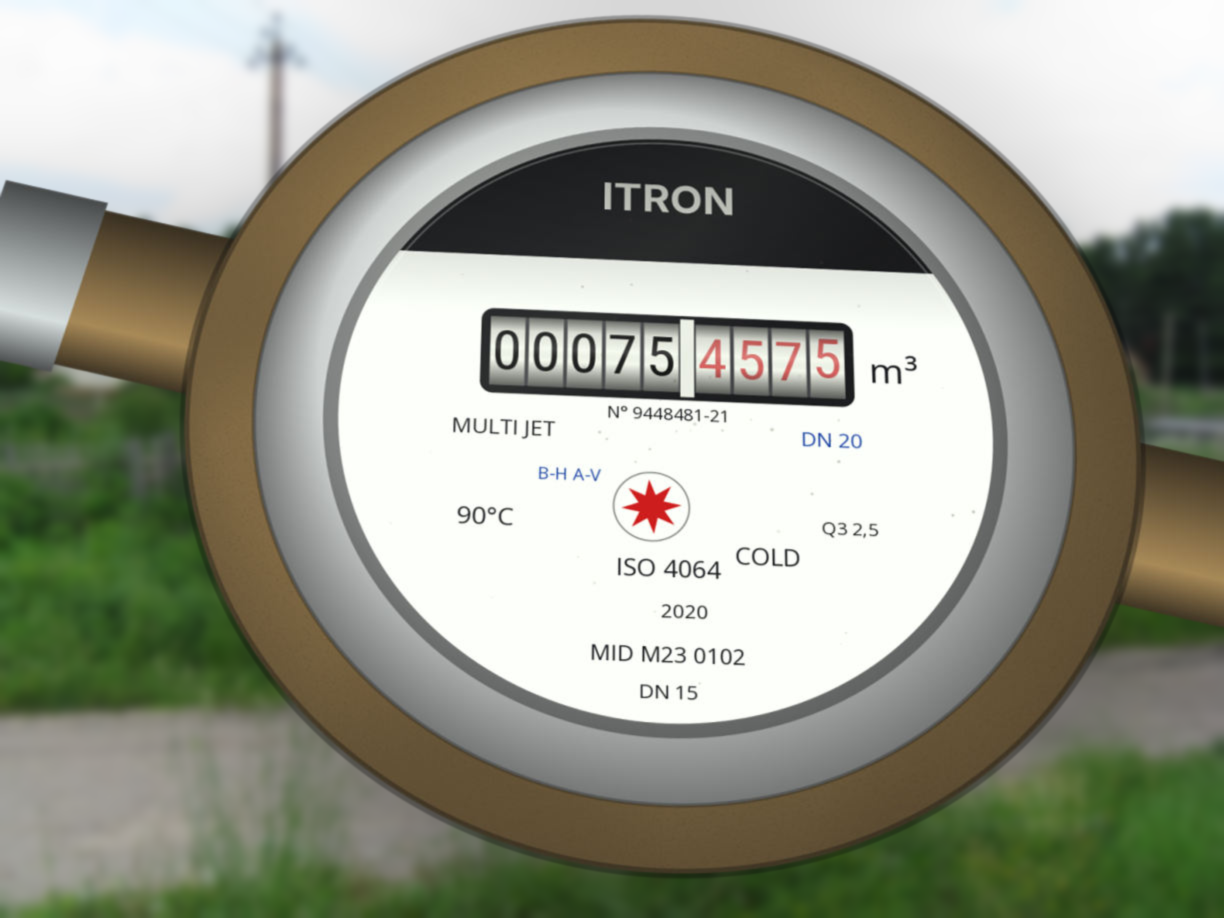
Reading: value=75.4575 unit=m³
